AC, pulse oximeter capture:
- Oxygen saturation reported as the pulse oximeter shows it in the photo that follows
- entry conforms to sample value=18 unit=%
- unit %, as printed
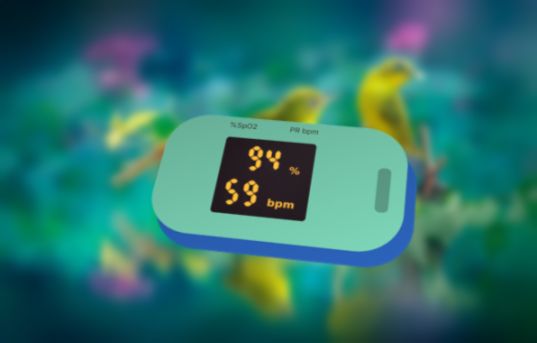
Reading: value=94 unit=%
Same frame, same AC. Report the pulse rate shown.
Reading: value=59 unit=bpm
